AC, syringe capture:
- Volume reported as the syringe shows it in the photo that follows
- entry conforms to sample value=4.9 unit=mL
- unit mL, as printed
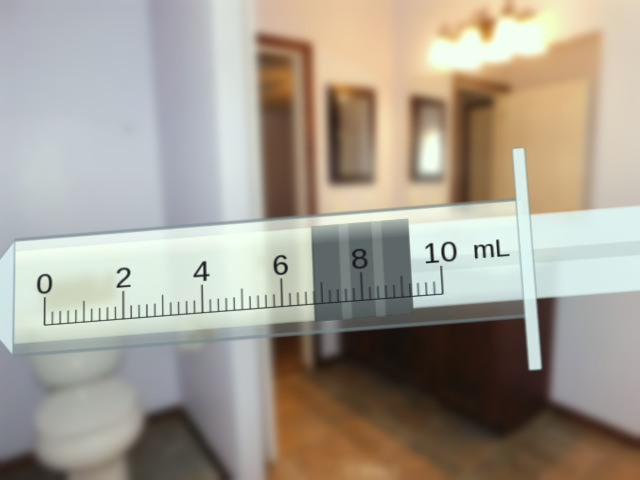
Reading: value=6.8 unit=mL
